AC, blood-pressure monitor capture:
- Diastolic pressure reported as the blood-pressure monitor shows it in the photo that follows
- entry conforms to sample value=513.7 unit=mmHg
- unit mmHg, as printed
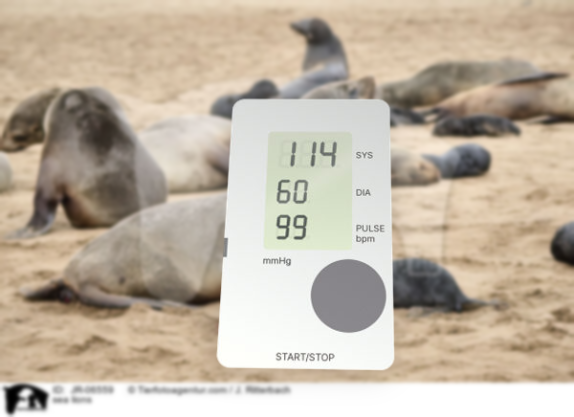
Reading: value=60 unit=mmHg
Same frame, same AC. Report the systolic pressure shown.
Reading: value=114 unit=mmHg
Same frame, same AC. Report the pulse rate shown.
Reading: value=99 unit=bpm
